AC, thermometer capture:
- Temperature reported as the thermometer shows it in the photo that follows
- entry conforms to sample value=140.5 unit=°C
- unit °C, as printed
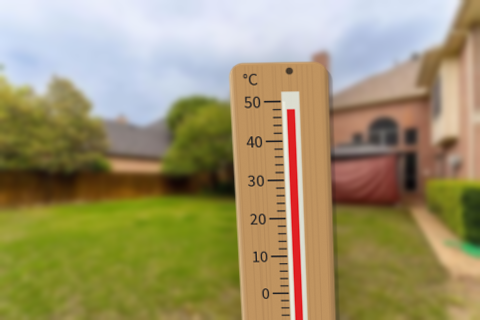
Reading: value=48 unit=°C
